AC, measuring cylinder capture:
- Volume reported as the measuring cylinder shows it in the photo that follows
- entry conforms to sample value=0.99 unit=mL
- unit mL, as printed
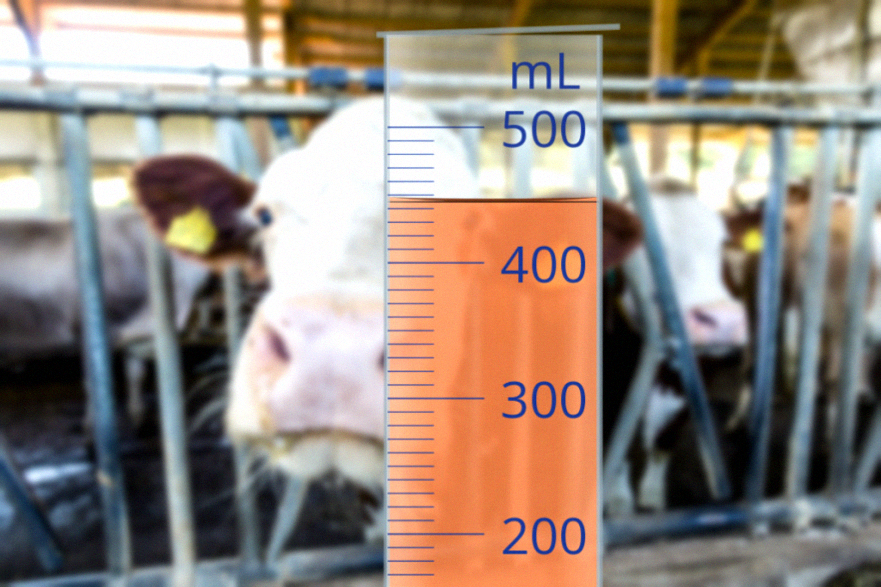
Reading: value=445 unit=mL
